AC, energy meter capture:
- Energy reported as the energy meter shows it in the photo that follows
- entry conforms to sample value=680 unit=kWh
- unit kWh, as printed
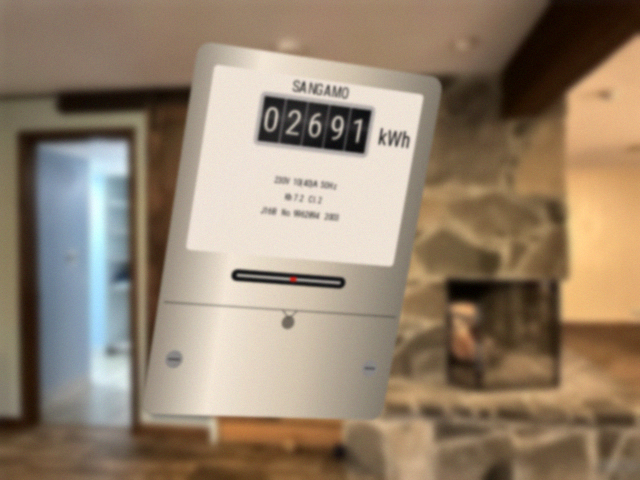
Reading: value=2691 unit=kWh
